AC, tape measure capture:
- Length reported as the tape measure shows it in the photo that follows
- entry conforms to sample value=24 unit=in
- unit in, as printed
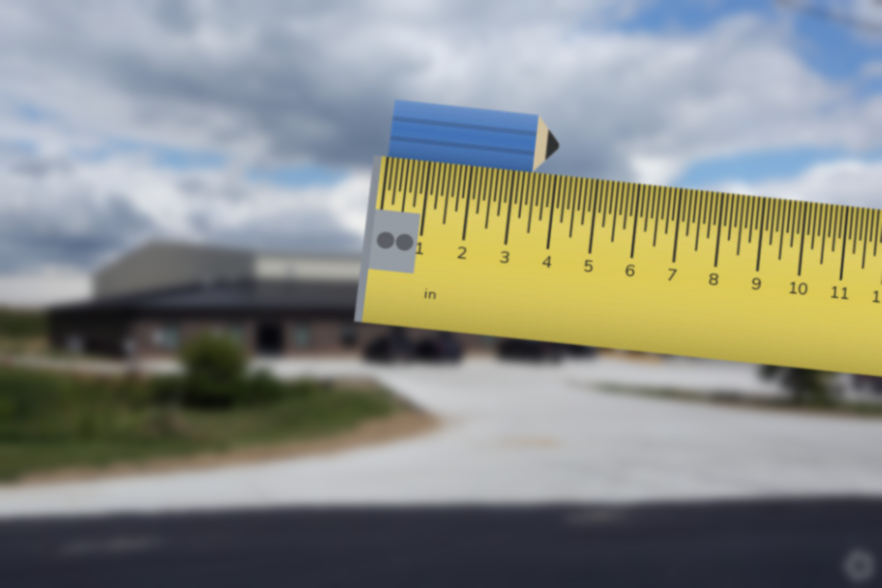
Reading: value=4 unit=in
